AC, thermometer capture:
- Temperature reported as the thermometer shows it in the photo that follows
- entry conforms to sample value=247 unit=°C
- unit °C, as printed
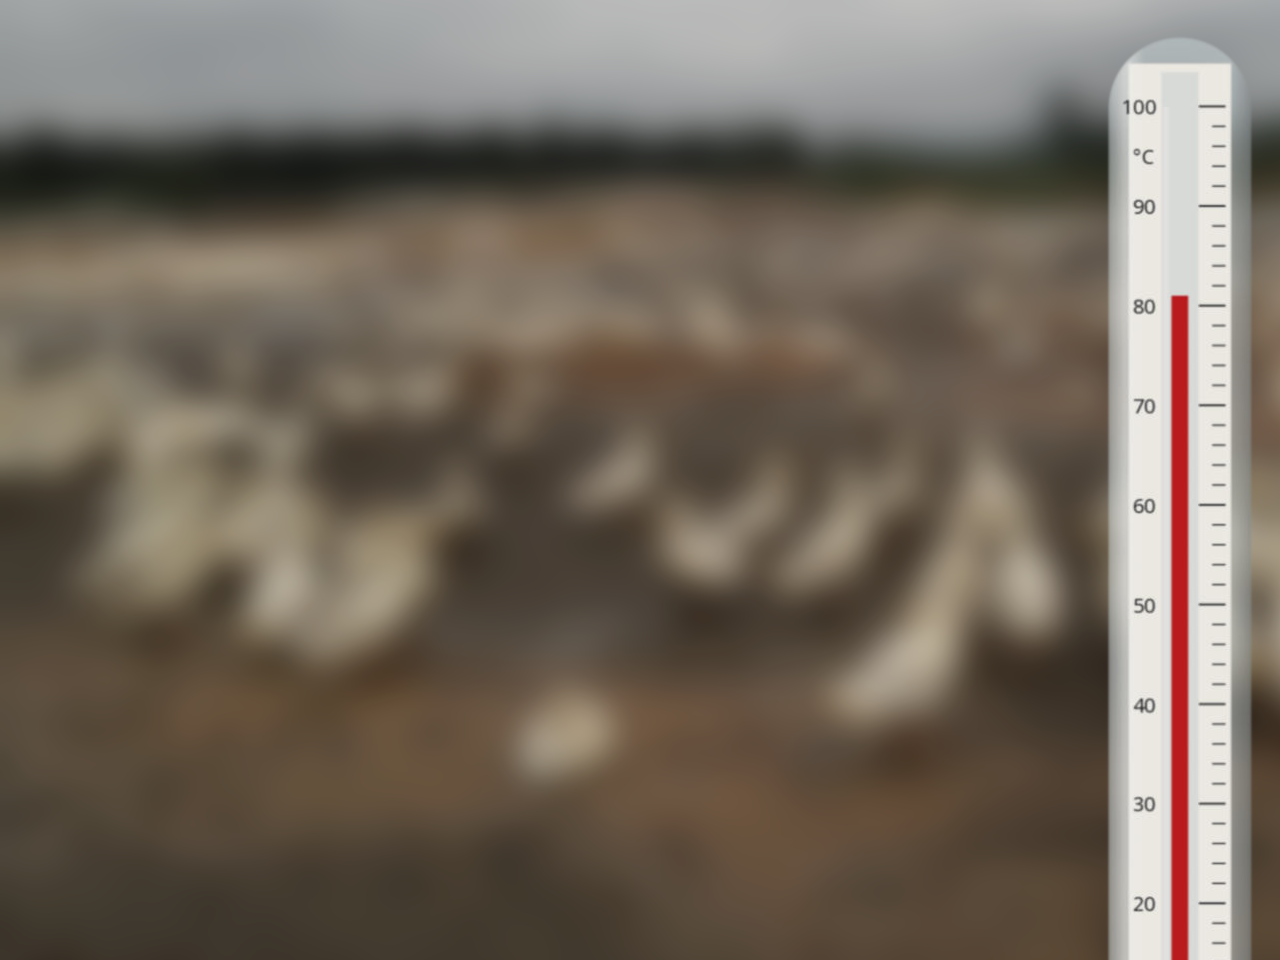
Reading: value=81 unit=°C
